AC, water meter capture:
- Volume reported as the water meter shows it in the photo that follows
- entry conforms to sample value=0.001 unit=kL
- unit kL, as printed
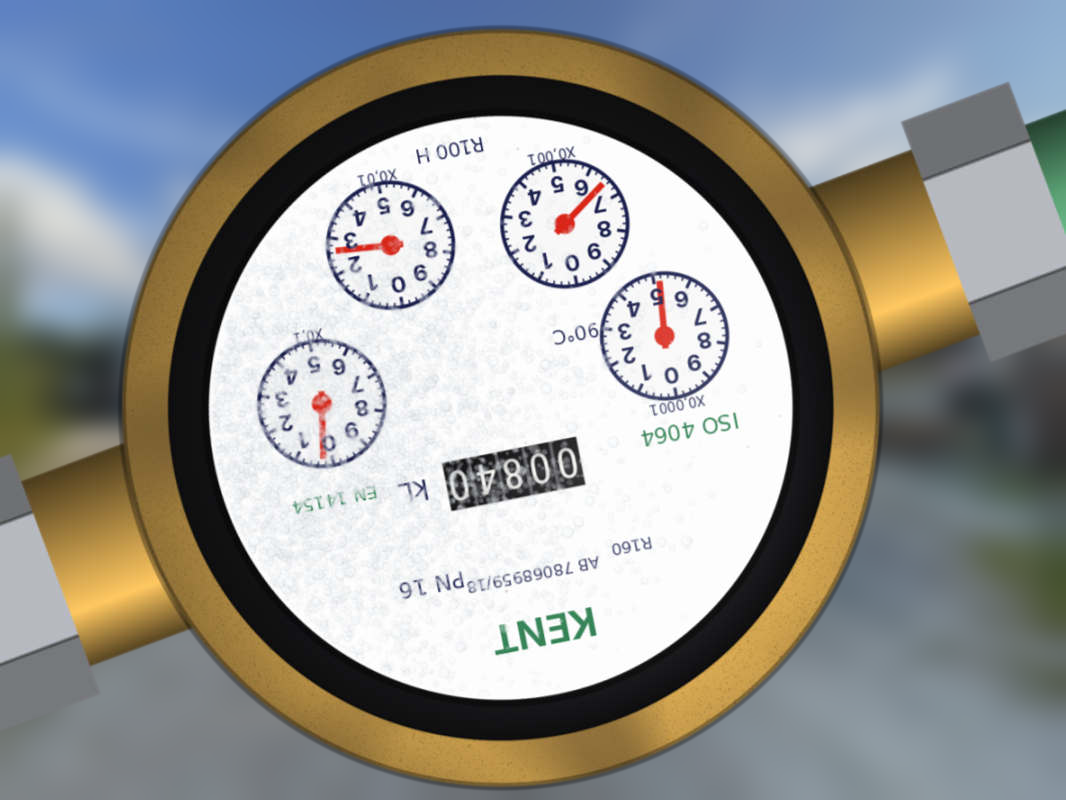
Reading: value=840.0265 unit=kL
